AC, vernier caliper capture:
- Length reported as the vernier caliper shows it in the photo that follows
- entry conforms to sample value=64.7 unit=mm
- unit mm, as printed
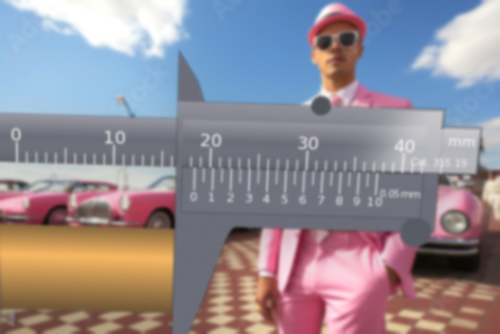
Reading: value=18.4 unit=mm
